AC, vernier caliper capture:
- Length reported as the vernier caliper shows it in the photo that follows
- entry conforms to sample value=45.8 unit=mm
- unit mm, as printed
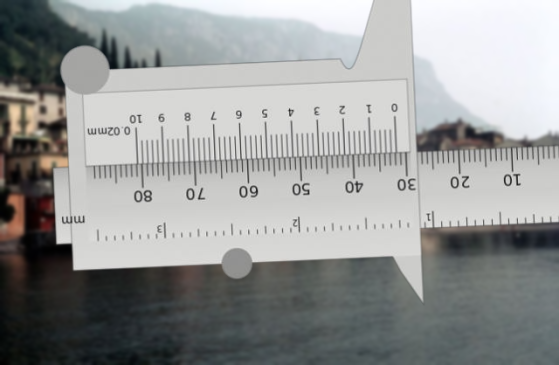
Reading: value=31.8 unit=mm
